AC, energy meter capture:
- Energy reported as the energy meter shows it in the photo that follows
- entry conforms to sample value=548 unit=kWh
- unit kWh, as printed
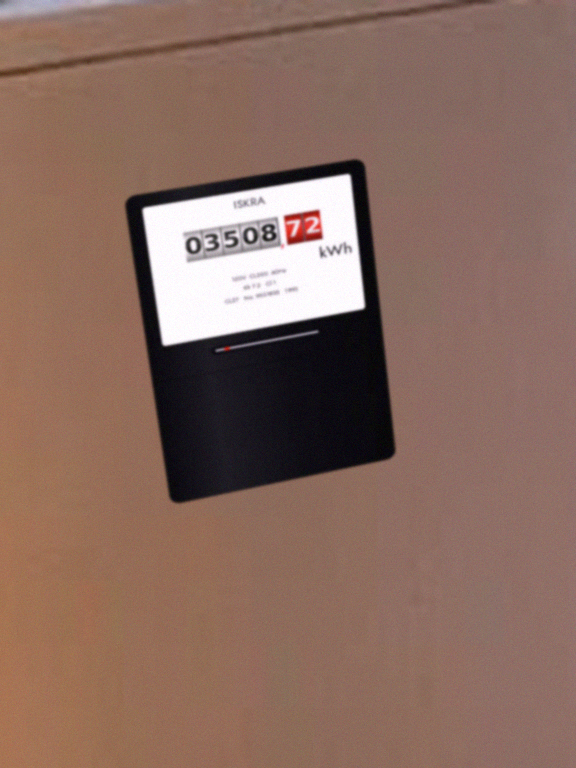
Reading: value=3508.72 unit=kWh
